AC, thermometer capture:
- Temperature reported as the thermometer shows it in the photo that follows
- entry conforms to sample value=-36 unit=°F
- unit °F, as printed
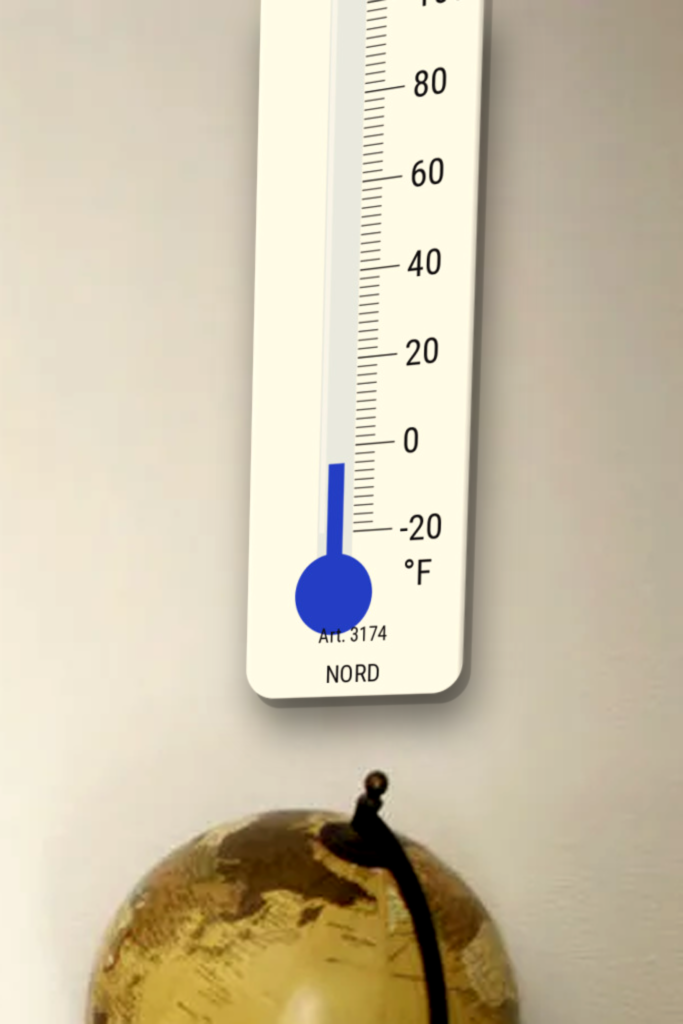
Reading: value=-4 unit=°F
